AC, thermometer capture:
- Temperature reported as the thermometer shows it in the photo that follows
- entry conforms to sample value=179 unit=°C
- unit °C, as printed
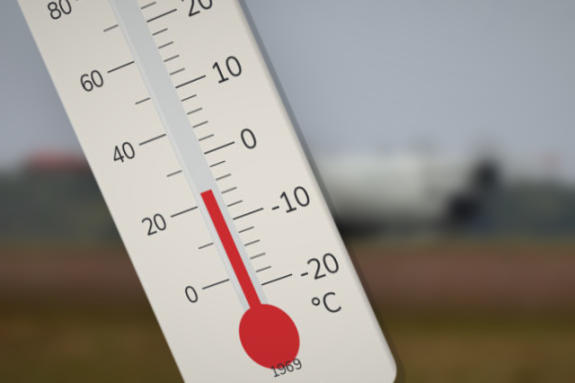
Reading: value=-5 unit=°C
